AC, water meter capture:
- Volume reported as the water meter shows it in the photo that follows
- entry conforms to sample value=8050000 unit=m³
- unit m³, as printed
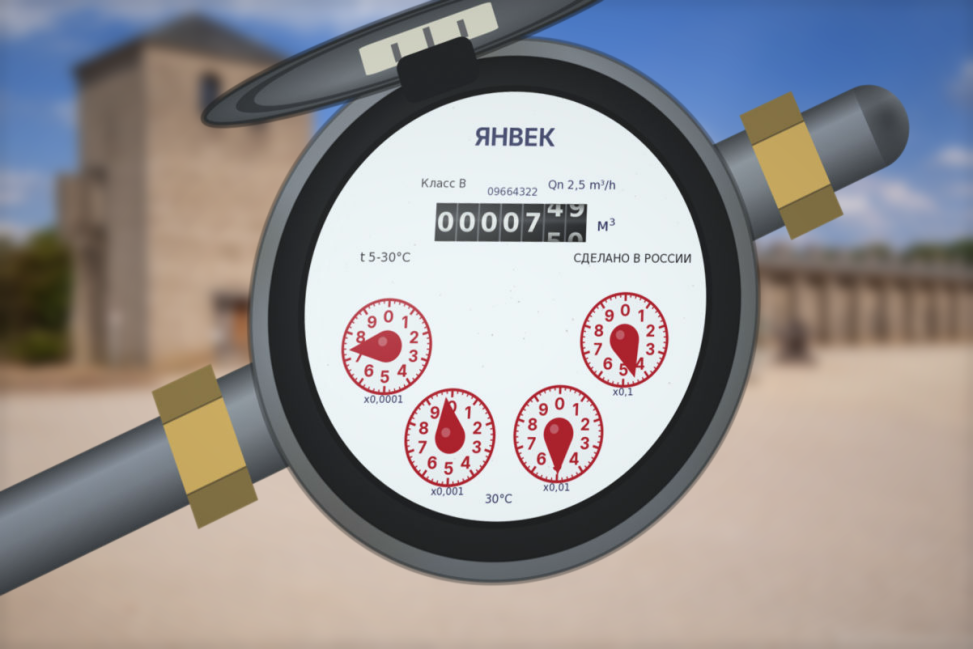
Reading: value=749.4497 unit=m³
